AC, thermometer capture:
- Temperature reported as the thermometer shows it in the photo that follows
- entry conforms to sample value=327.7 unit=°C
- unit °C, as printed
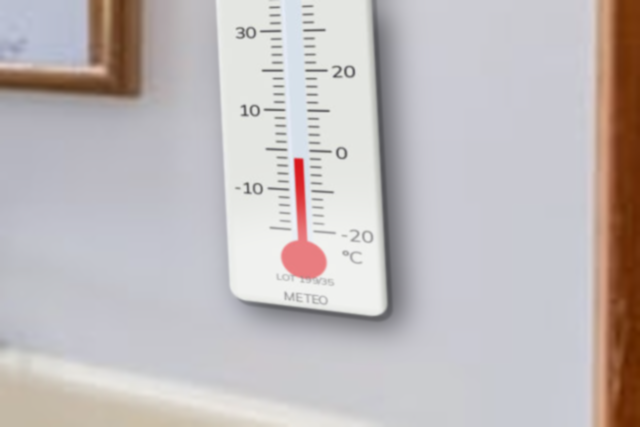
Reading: value=-2 unit=°C
